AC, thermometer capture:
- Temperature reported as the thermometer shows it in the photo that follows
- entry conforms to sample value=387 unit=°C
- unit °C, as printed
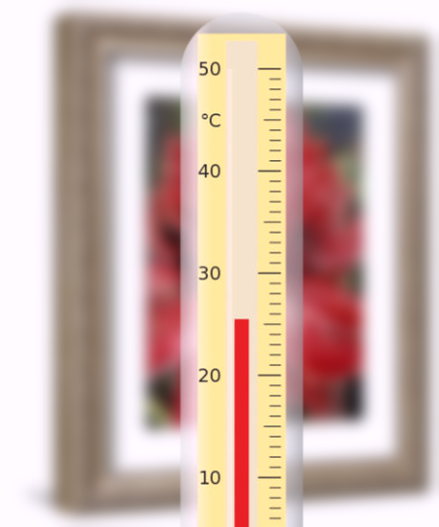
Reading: value=25.5 unit=°C
